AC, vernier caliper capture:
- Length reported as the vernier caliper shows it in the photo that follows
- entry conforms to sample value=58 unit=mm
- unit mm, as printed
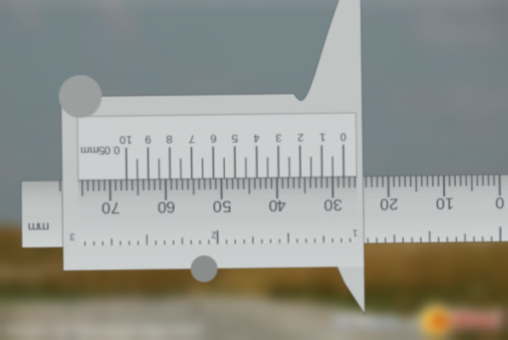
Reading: value=28.0 unit=mm
